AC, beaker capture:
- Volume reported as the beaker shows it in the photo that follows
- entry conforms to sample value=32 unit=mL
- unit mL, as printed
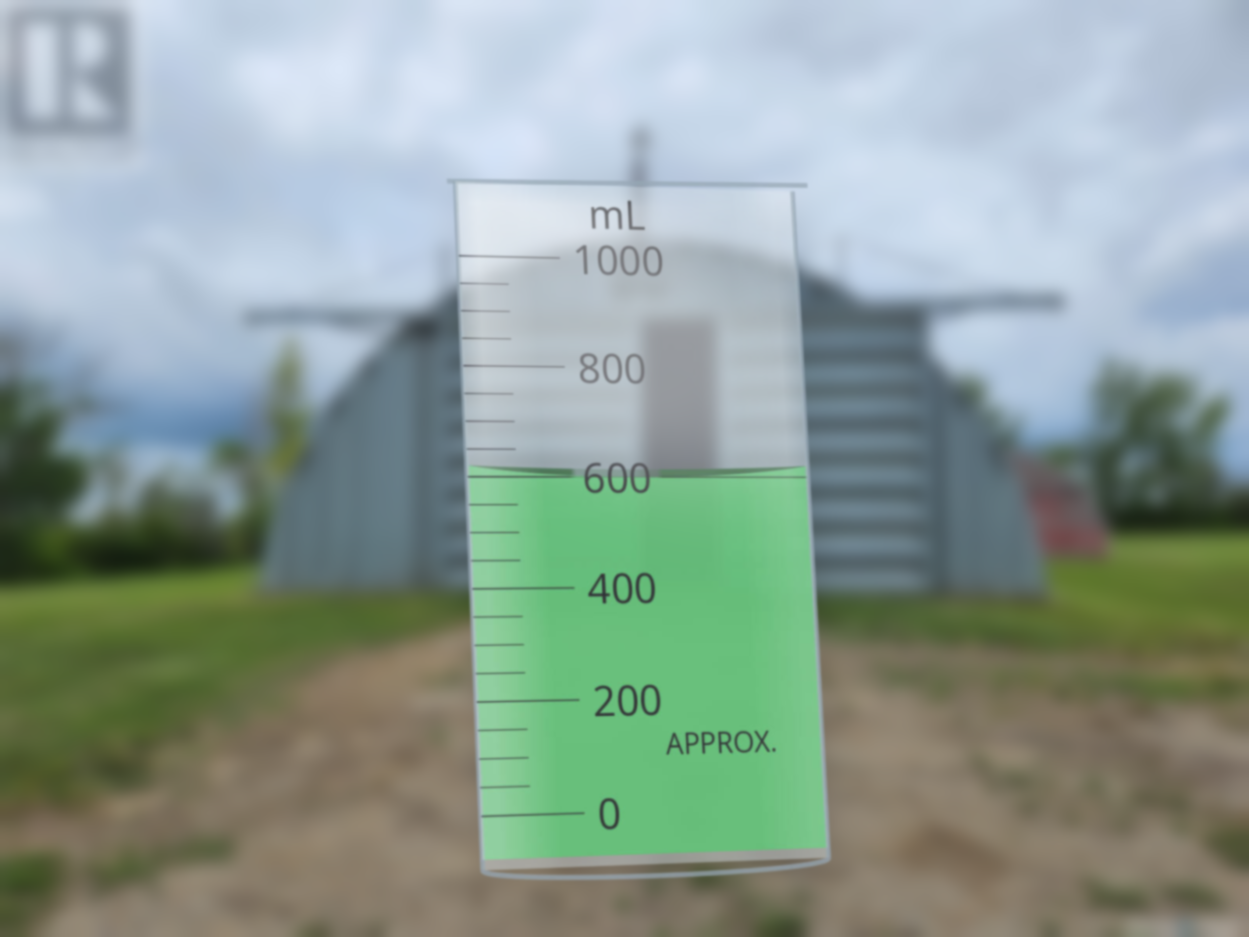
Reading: value=600 unit=mL
